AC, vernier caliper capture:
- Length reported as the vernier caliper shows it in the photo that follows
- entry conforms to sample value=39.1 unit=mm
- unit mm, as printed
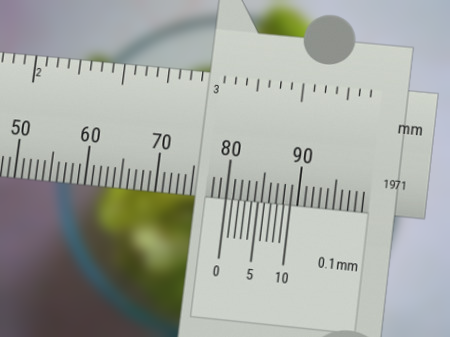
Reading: value=80.0 unit=mm
